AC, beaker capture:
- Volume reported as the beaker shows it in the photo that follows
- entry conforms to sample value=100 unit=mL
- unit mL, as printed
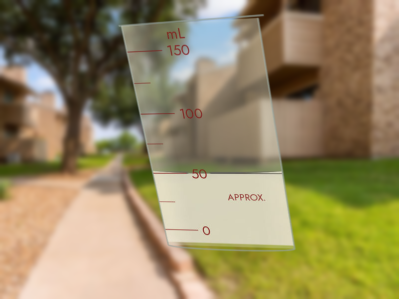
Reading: value=50 unit=mL
